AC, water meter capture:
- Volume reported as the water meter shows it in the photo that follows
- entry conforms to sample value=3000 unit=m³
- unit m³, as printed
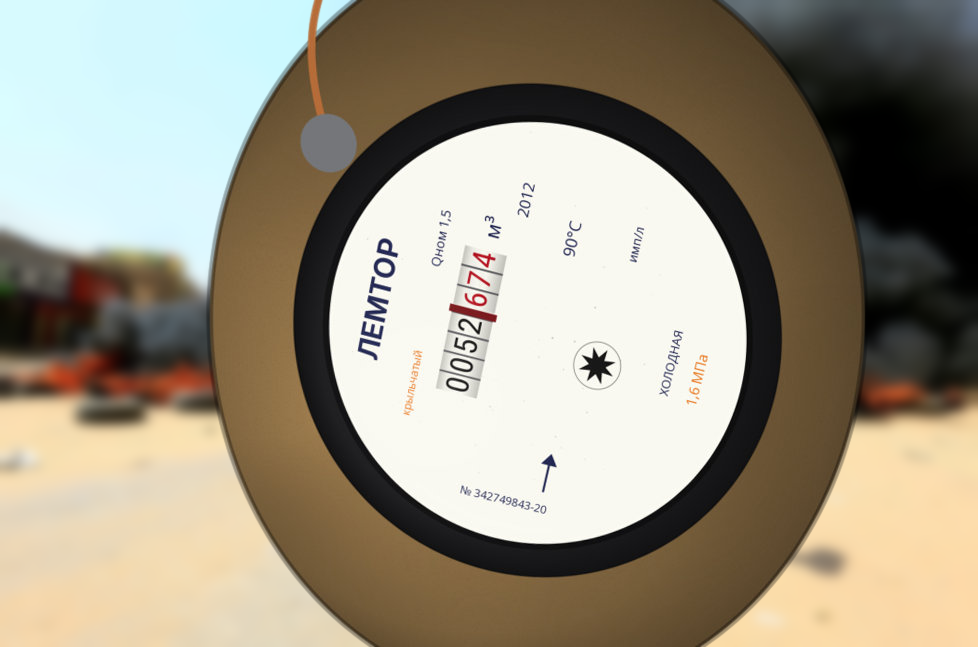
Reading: value=52.674 unit=m³
